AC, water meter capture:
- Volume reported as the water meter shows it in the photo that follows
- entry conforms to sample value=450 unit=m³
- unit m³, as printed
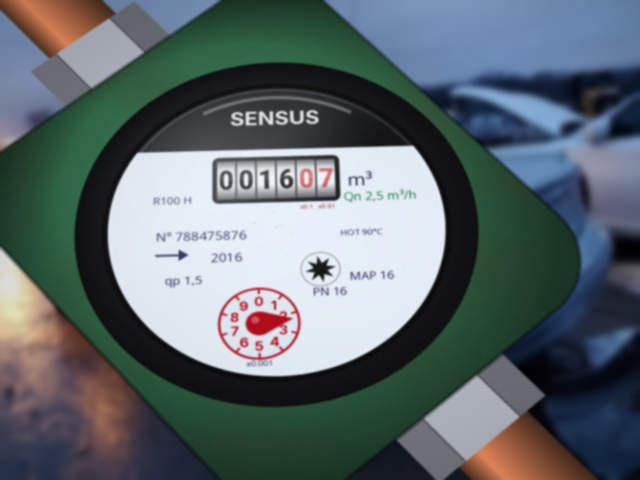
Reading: value=16.072 unit=m³
